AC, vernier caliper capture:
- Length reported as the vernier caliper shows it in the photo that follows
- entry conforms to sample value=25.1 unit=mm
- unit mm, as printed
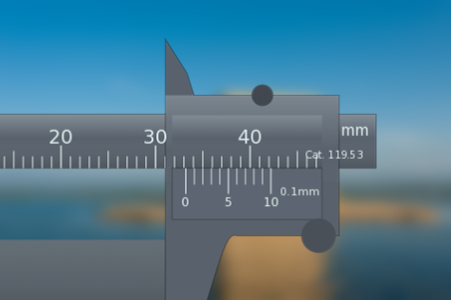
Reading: value=33.2 unit=mm
